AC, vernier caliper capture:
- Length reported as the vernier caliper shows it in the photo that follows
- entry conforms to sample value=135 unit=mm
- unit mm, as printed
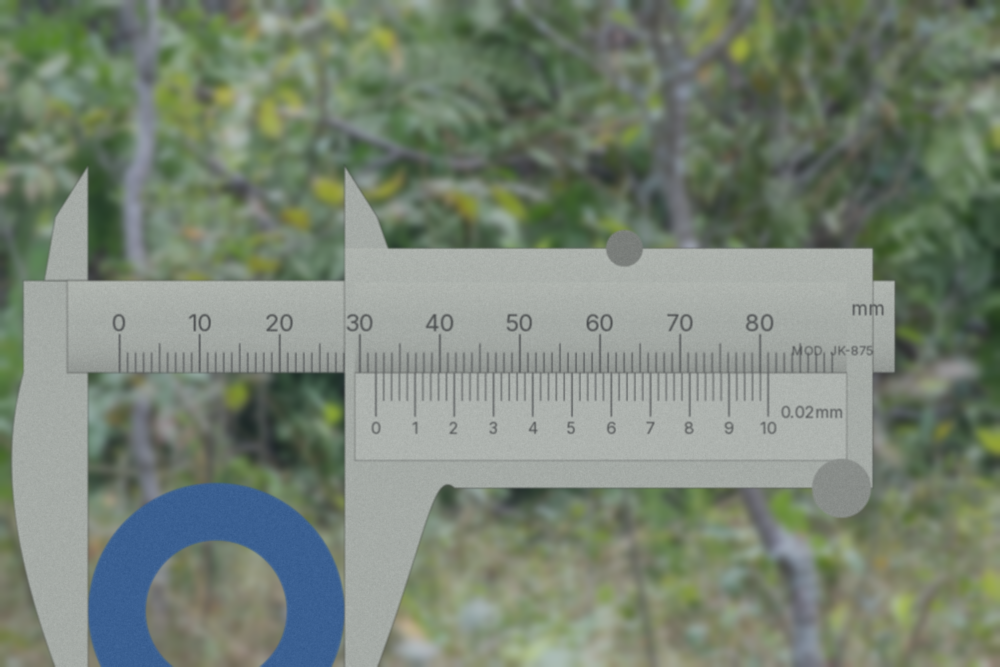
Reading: value=32.0 unit=mm
